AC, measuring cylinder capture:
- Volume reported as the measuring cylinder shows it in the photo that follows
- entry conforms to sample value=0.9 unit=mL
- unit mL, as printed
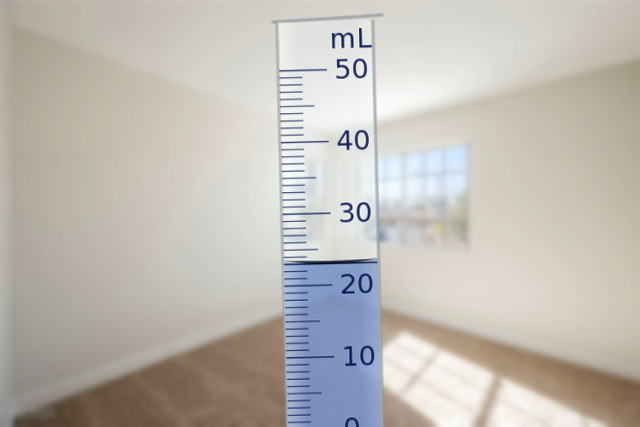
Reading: value=23 unit=mL
